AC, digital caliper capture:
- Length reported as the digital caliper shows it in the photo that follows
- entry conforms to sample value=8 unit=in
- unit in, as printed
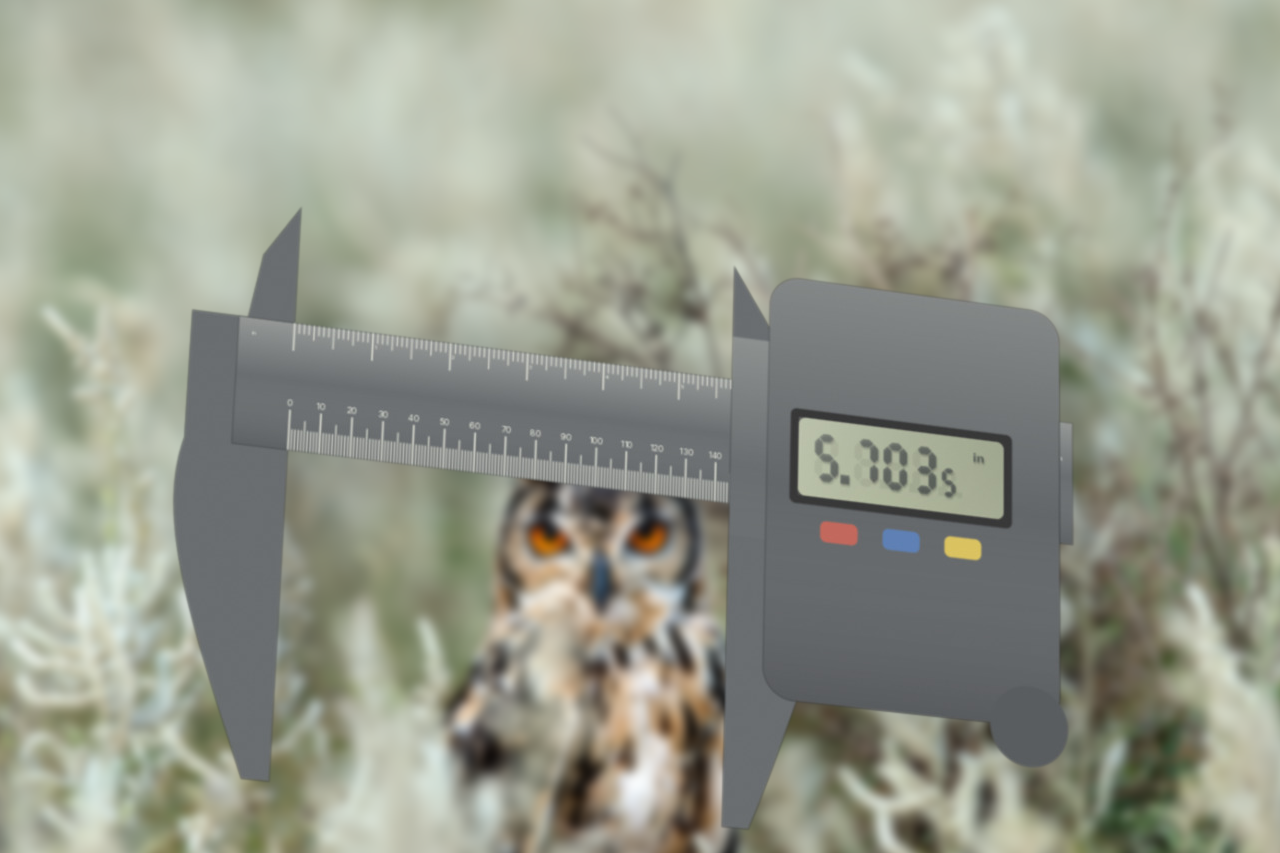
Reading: value=5.7035 unit=in
